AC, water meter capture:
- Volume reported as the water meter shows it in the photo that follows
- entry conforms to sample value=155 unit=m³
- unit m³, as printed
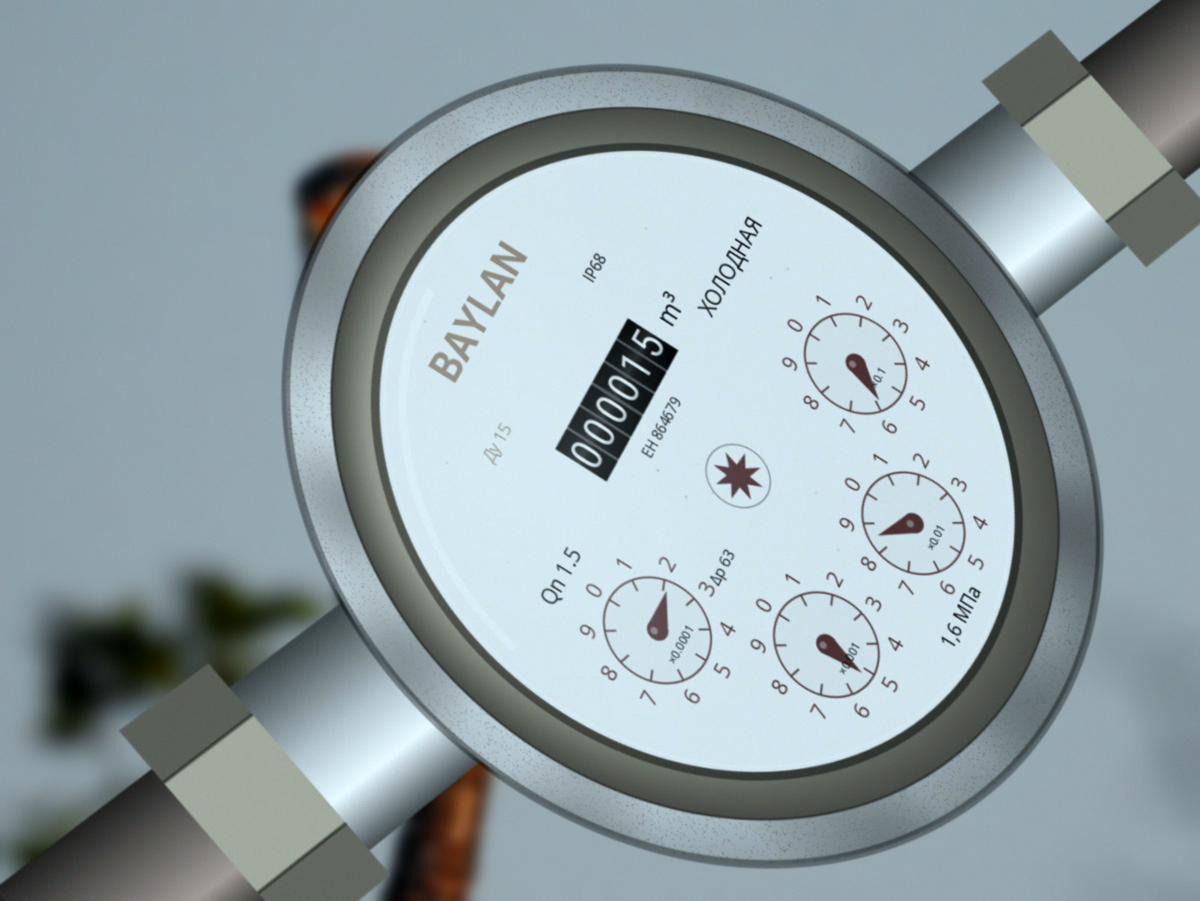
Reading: value=15.5852 unit=m³
